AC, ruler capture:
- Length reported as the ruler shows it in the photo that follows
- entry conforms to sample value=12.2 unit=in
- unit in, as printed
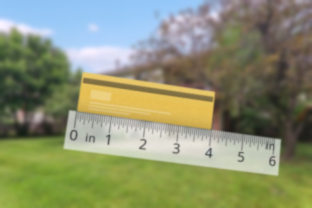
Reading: value=4 unit=in
